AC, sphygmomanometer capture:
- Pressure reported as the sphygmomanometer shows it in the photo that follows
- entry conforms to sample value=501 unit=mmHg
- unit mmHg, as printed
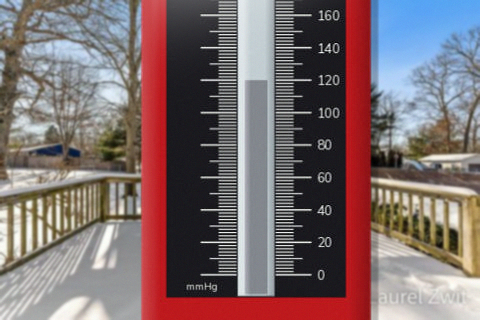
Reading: value=120 unit=mmHg
